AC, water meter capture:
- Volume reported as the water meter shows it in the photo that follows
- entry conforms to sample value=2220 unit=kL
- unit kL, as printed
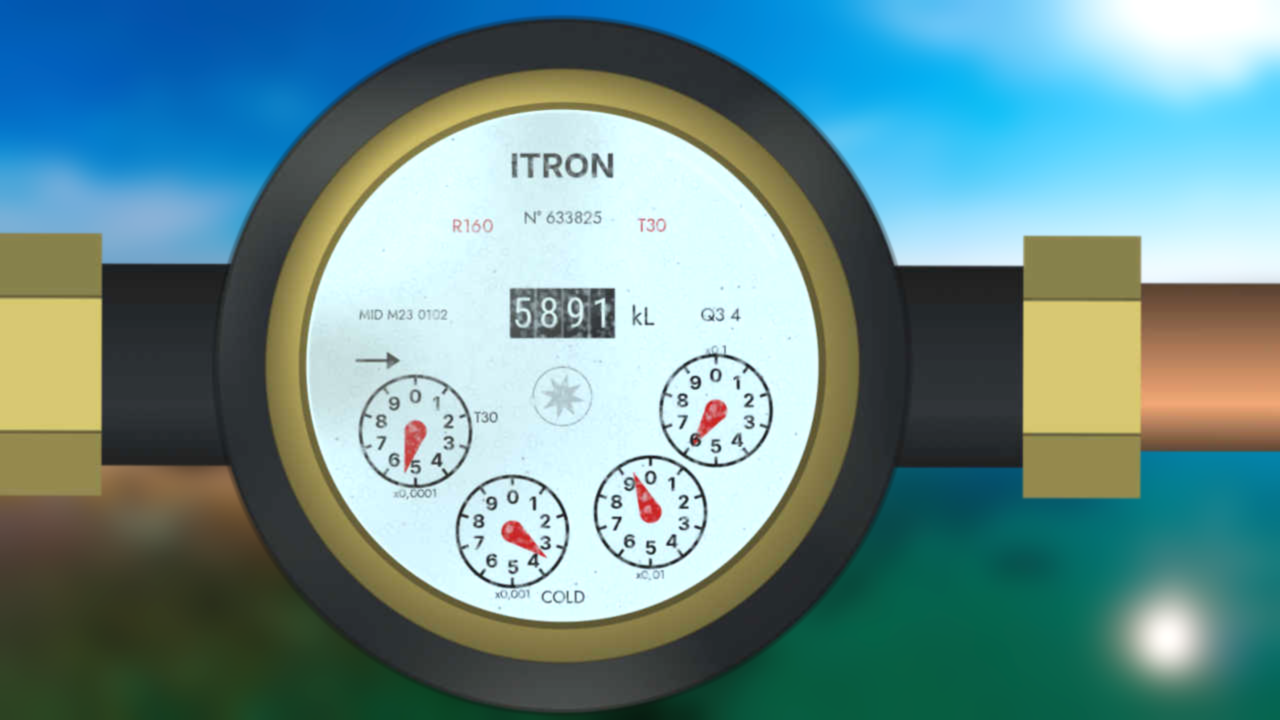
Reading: value=5891.5935 unit=kL
